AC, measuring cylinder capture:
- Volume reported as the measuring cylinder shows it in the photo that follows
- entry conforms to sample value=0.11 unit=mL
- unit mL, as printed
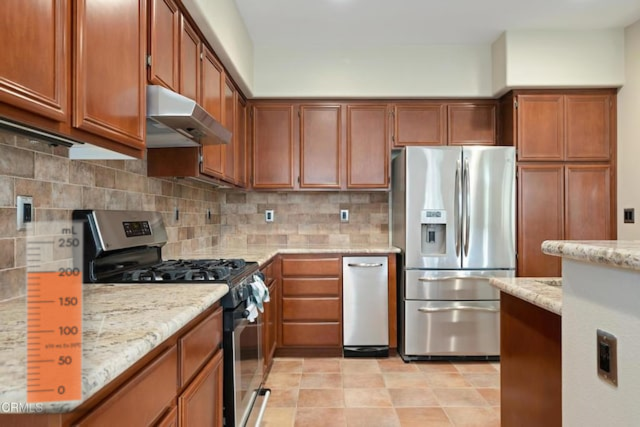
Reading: value=200 unit=mL
